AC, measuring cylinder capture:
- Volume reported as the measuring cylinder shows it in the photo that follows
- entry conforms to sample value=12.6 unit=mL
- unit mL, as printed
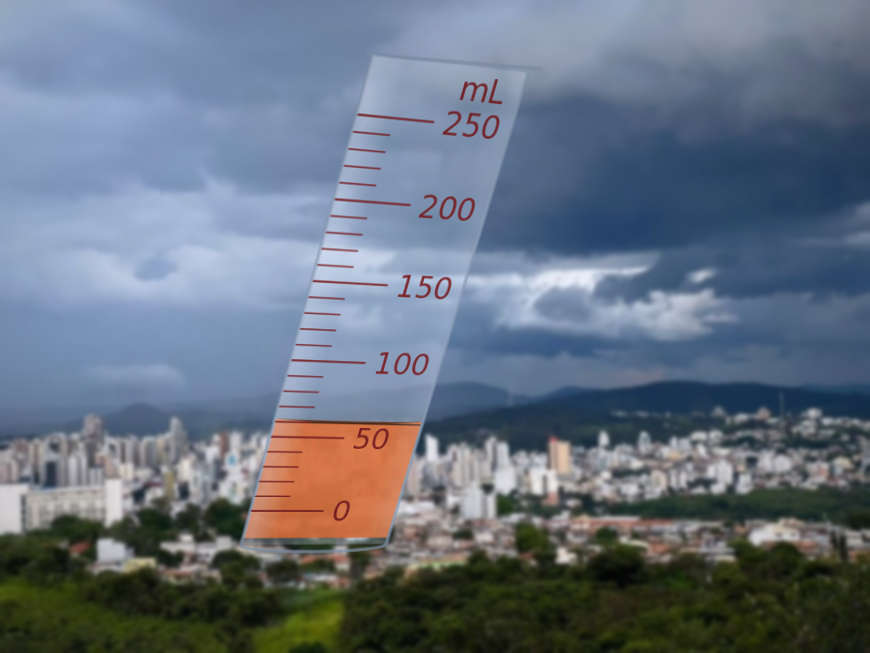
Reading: value=60 unit=mL
